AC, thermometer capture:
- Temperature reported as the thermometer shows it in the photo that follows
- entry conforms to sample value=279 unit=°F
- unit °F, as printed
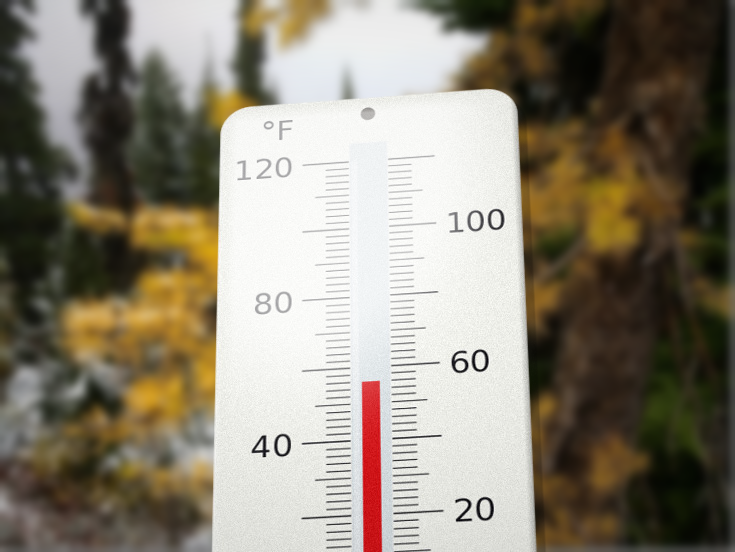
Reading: value=56 unit=°F
